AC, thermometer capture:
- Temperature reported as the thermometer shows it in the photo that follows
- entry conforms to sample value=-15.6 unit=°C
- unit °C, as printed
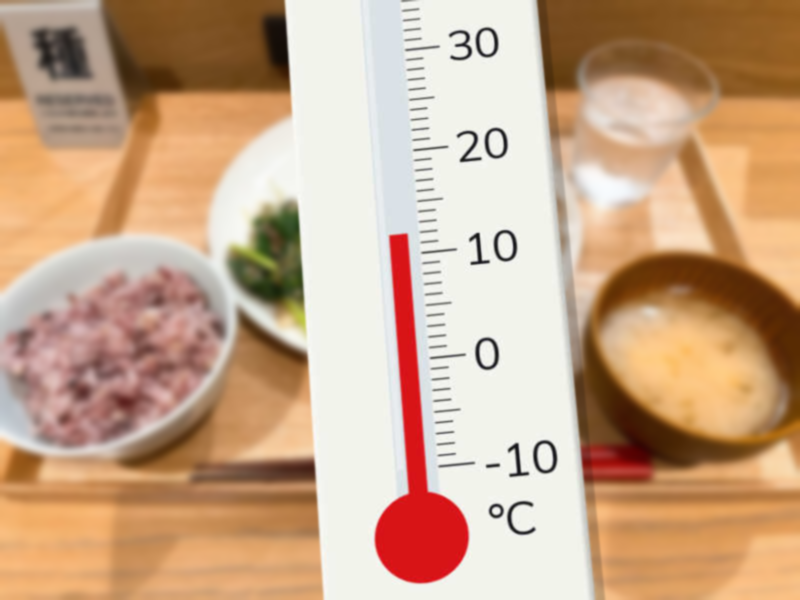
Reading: value=12 unit=°C
